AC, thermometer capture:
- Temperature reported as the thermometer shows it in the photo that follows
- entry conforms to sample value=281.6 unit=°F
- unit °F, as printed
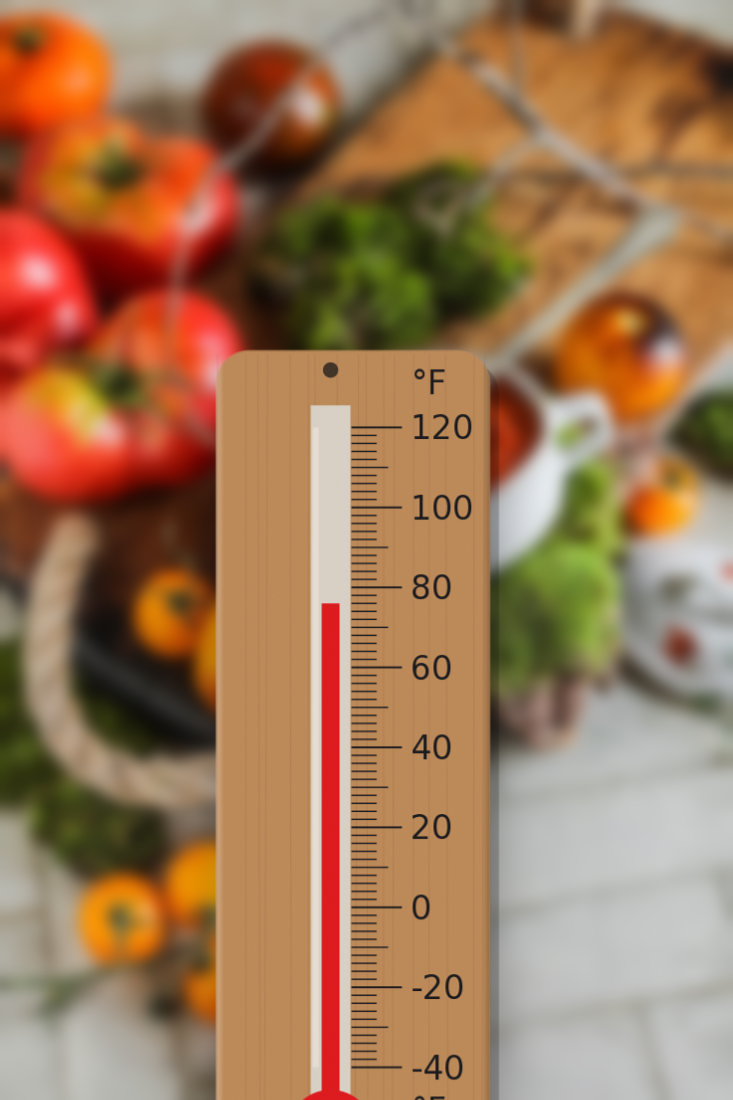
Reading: value=76 unit=°F
